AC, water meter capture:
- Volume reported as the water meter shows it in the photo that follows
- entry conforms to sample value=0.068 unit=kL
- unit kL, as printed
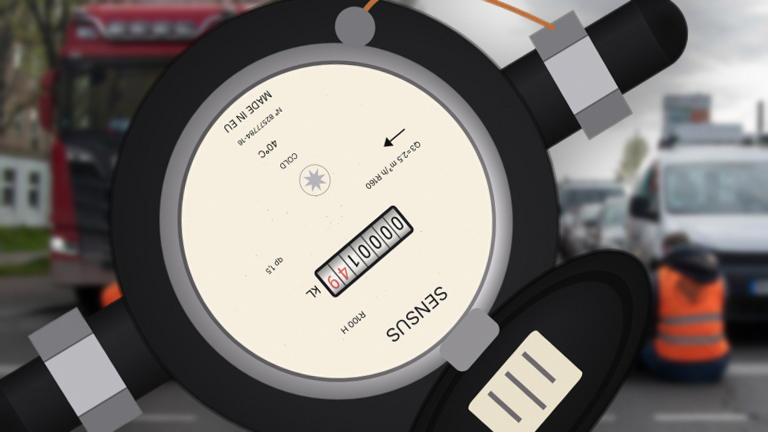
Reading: value=1.49 unit=kL
